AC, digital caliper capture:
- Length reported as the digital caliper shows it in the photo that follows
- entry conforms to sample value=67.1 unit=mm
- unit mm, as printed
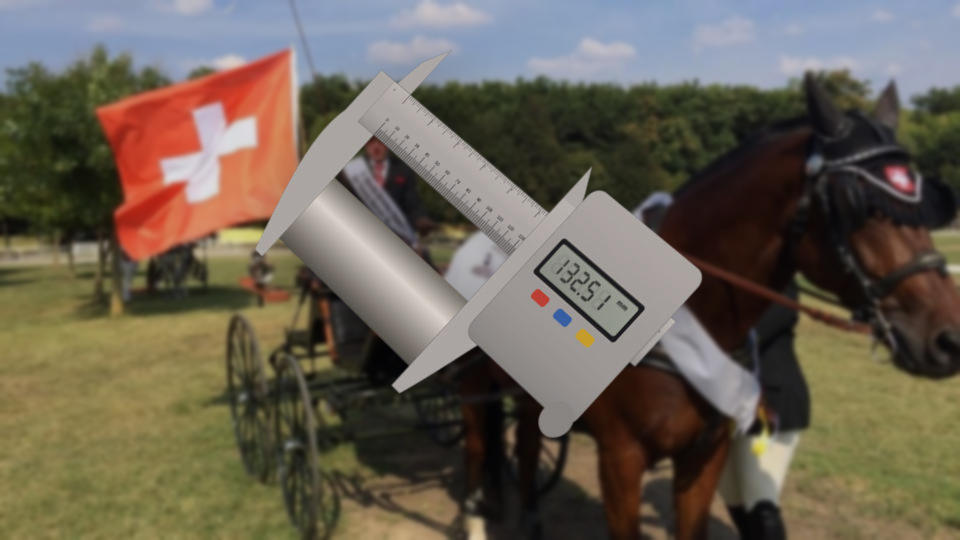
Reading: value=132.51 unit=mm
